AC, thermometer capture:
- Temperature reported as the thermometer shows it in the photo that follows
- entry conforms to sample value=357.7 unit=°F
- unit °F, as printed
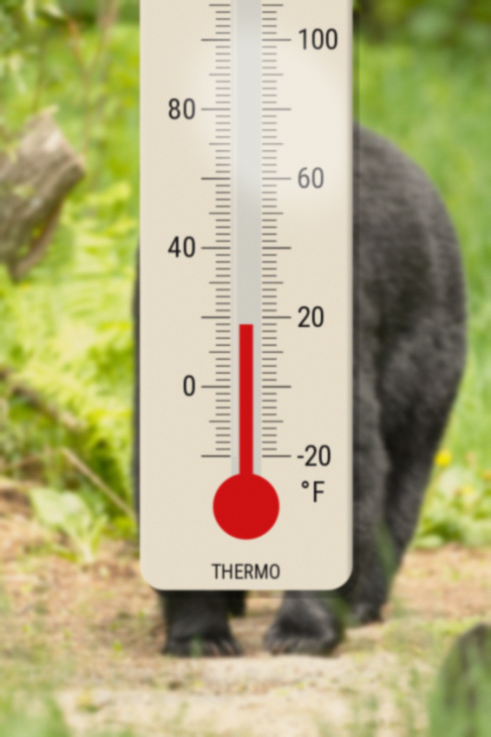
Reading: value=18 unit=°F
